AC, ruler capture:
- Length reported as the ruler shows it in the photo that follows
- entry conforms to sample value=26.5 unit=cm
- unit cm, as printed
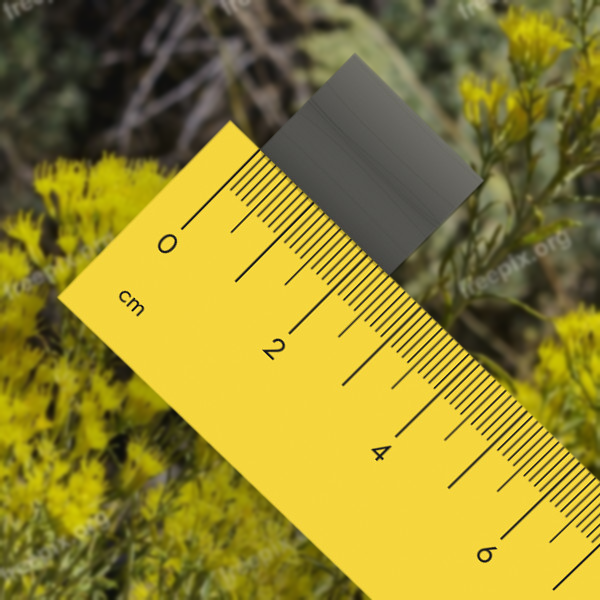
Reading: value=2.4 unit=cm
